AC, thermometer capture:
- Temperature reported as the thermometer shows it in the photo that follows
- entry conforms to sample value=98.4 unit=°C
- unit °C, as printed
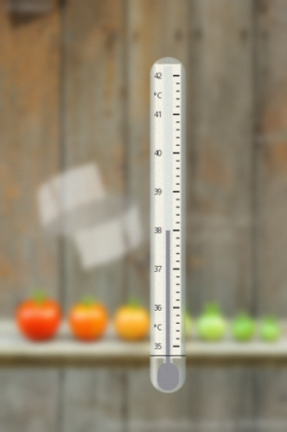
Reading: value=38 unit=°C
